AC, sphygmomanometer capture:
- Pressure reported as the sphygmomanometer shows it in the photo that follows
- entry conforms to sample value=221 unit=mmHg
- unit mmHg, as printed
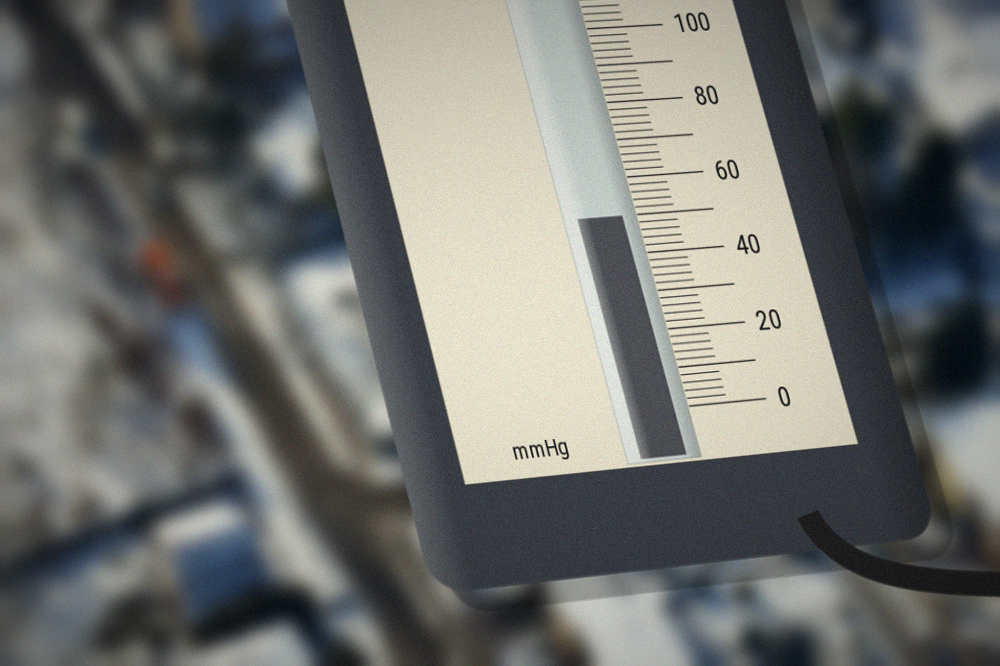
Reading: value=50 unit=mmHg
